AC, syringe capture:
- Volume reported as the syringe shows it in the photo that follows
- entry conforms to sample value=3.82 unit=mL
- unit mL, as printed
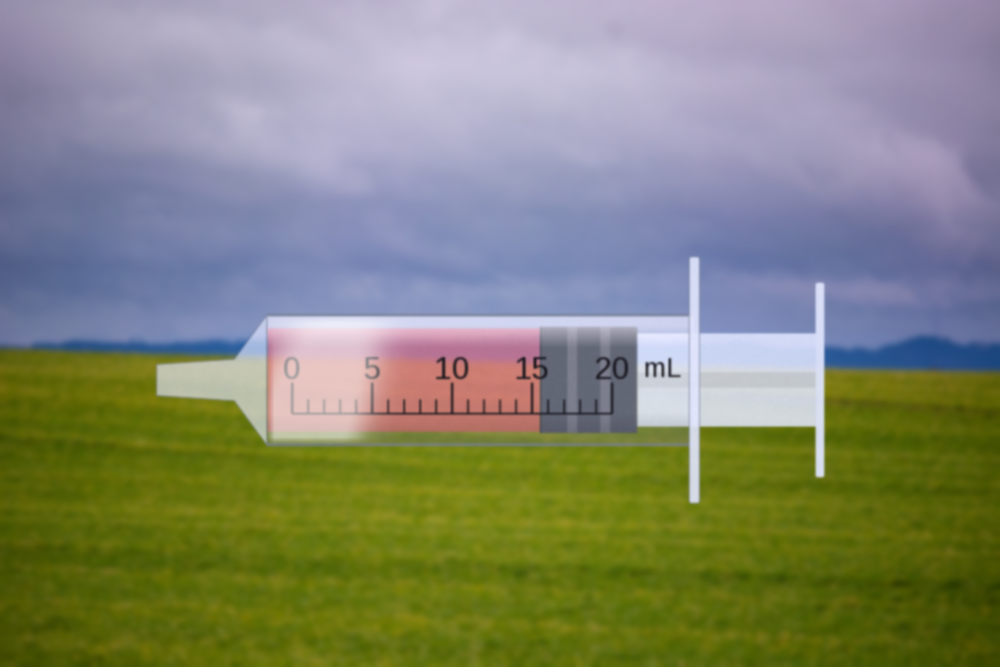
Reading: value=15.5 unit=mL
